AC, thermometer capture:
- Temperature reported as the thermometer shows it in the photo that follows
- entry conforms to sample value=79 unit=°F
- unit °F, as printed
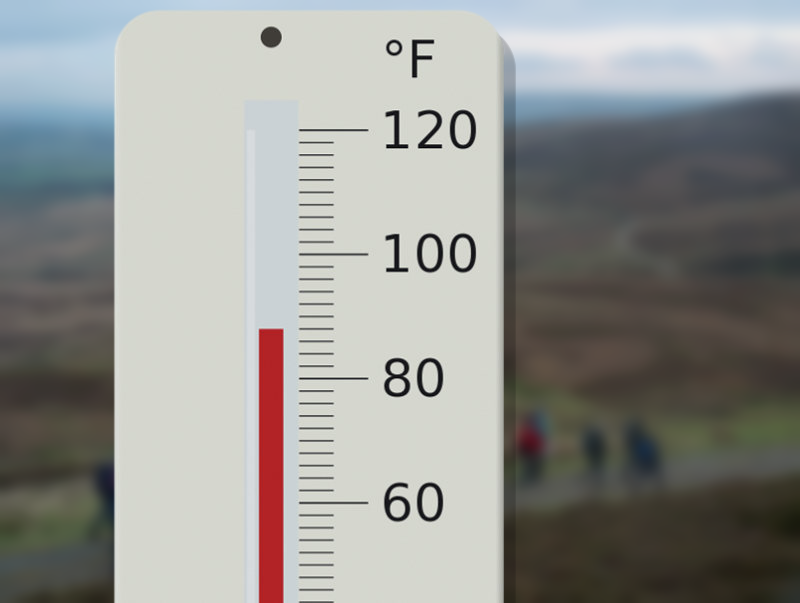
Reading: value=88 unit=°F
